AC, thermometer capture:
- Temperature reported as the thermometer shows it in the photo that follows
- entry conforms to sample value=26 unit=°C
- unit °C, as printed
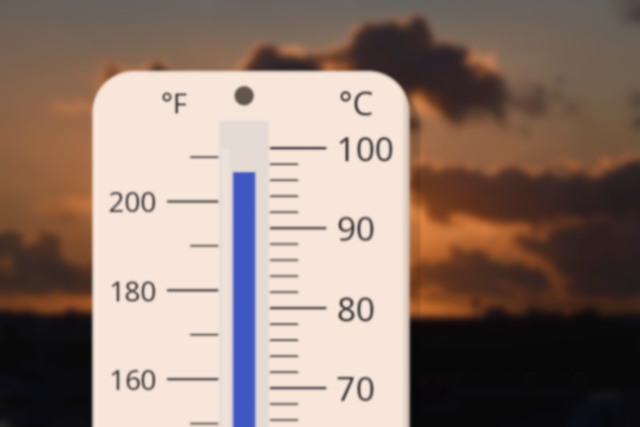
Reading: value=97 unit=°C
